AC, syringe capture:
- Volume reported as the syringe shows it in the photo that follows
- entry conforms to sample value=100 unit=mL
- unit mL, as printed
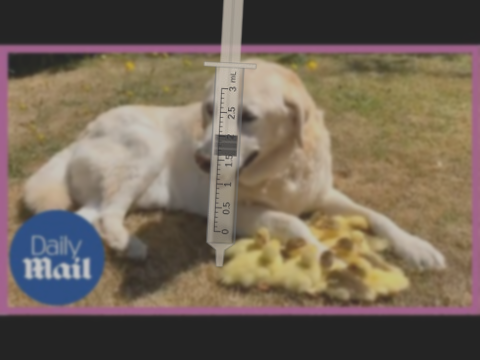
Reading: value=1.6 unit=mL
